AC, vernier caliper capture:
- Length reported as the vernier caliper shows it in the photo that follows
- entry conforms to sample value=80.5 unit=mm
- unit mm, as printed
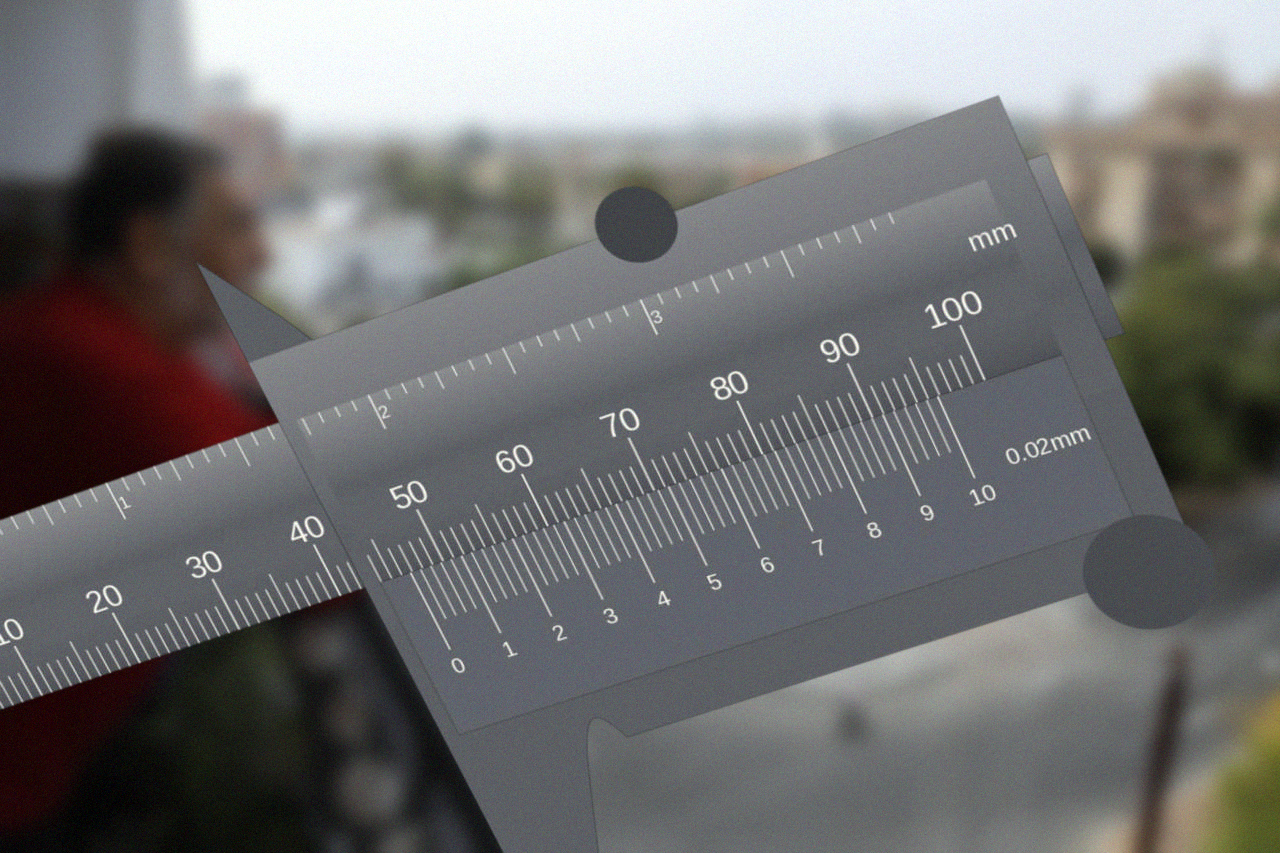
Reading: value=46.8 unit=mm
